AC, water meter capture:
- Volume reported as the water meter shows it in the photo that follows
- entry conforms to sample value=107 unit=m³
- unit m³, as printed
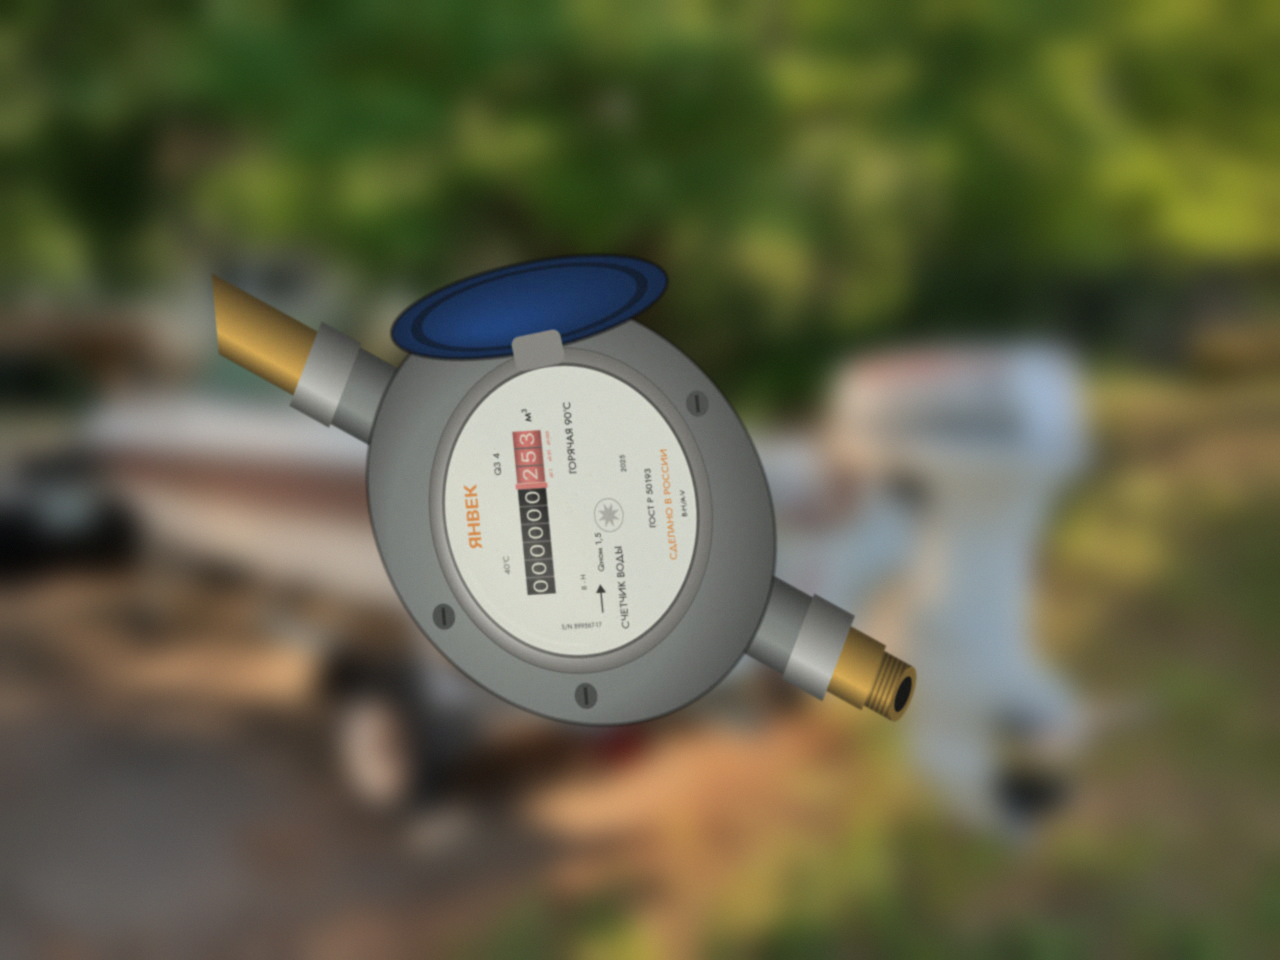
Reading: value=0.253 unit=m³
